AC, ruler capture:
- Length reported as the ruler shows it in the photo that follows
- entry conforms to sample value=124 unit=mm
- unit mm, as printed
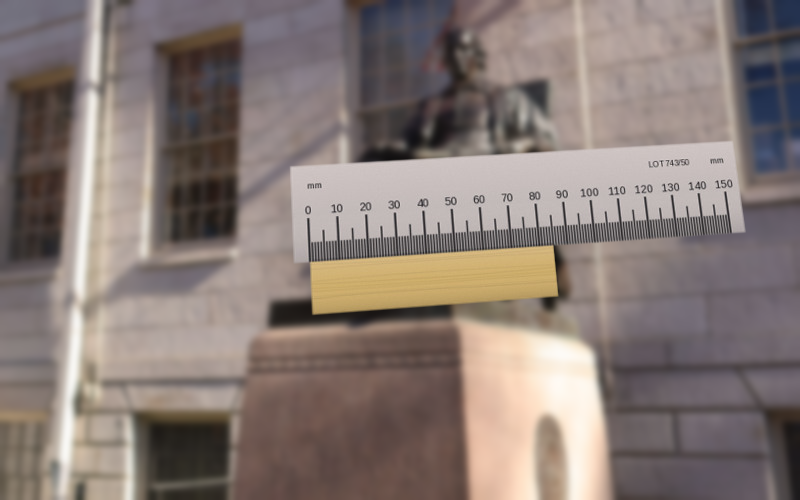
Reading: value=85 unit=mm
